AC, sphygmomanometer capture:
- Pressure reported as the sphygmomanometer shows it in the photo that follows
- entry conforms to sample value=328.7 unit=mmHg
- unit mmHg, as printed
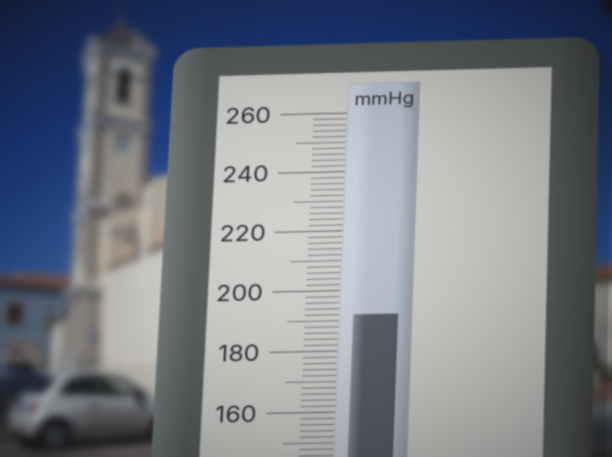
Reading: value=192 unit=mmHg
